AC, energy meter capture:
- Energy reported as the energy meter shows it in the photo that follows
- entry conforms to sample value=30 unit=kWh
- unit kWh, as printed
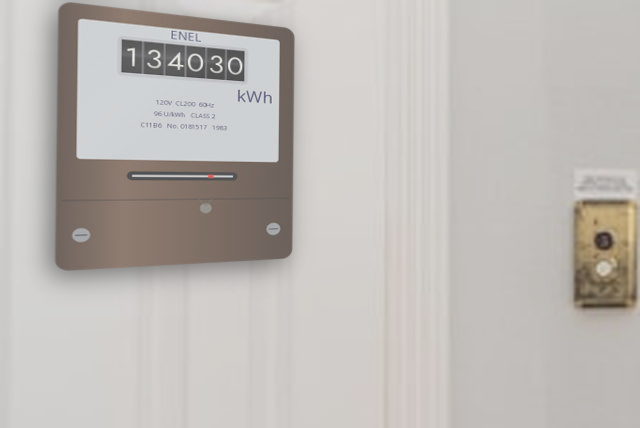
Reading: value=134030 unit=kWh
